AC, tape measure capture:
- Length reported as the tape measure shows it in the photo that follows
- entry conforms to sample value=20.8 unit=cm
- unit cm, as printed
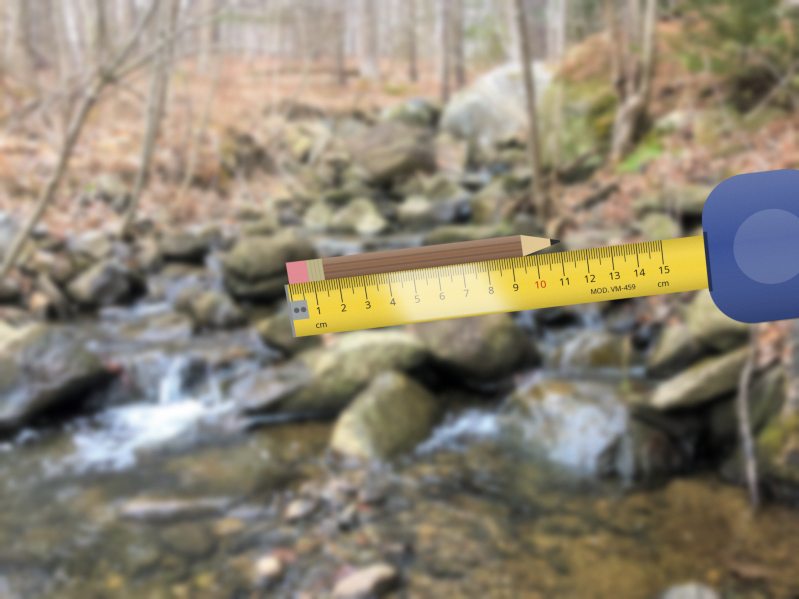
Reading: value=11 unit=cm
